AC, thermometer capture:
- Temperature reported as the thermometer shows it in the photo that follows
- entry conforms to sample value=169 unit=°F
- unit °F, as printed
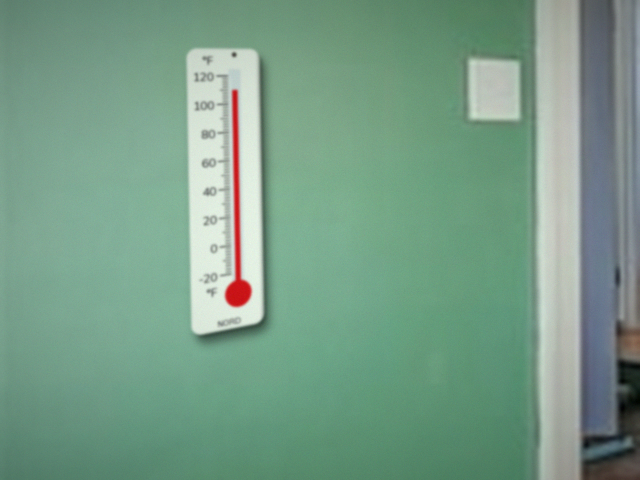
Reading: value=110 unit=°F
